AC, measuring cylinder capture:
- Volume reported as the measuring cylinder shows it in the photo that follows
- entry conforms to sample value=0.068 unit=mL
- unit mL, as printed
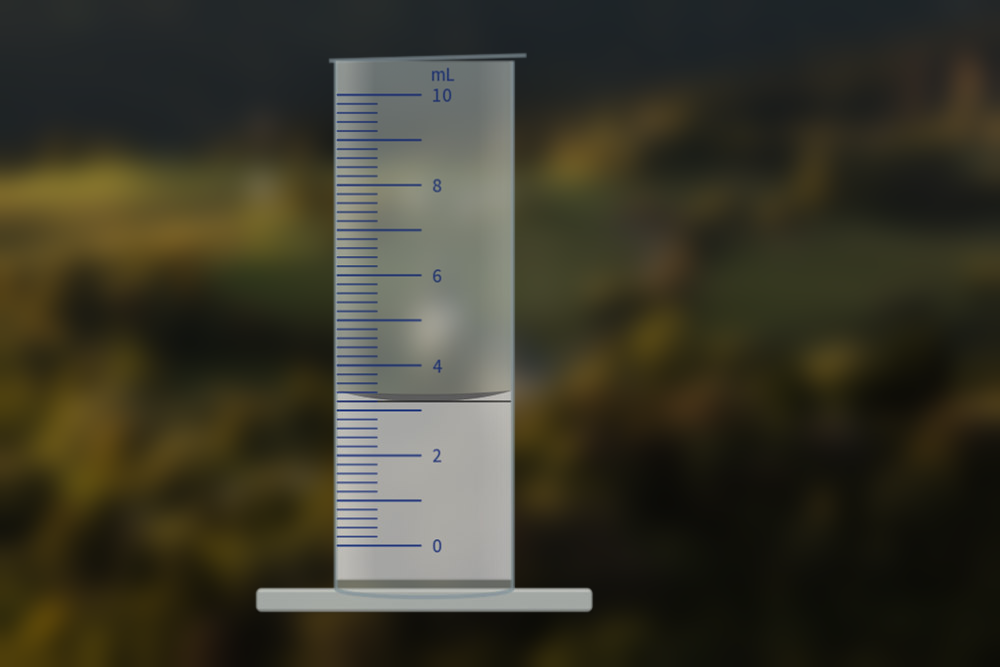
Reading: value=3.2 unit=mL
